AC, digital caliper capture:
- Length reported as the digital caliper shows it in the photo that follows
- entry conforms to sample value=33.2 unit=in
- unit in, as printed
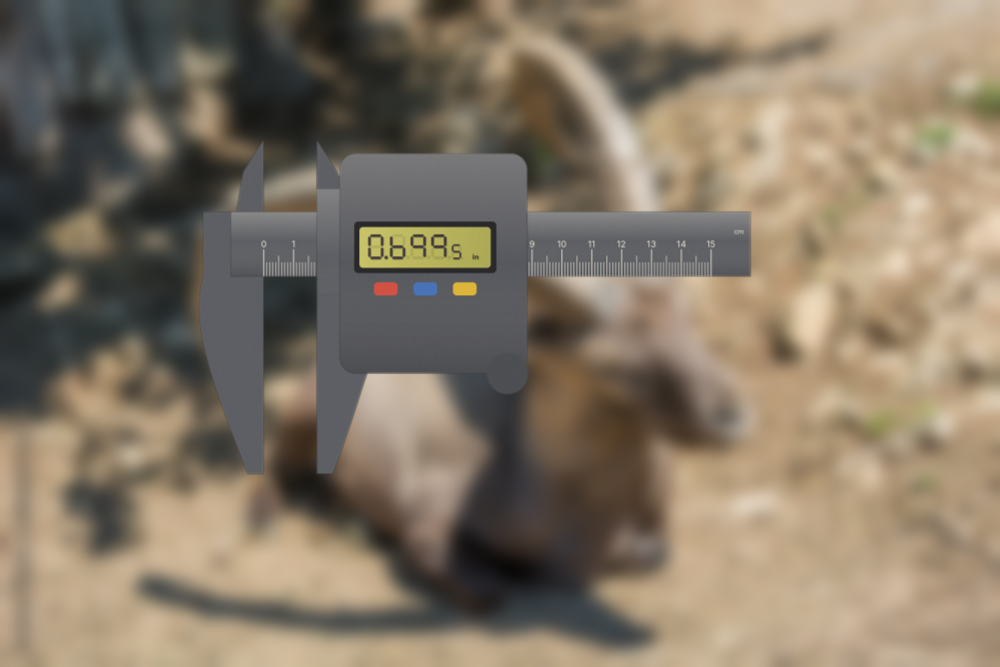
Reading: value=0.6995 unit=in
